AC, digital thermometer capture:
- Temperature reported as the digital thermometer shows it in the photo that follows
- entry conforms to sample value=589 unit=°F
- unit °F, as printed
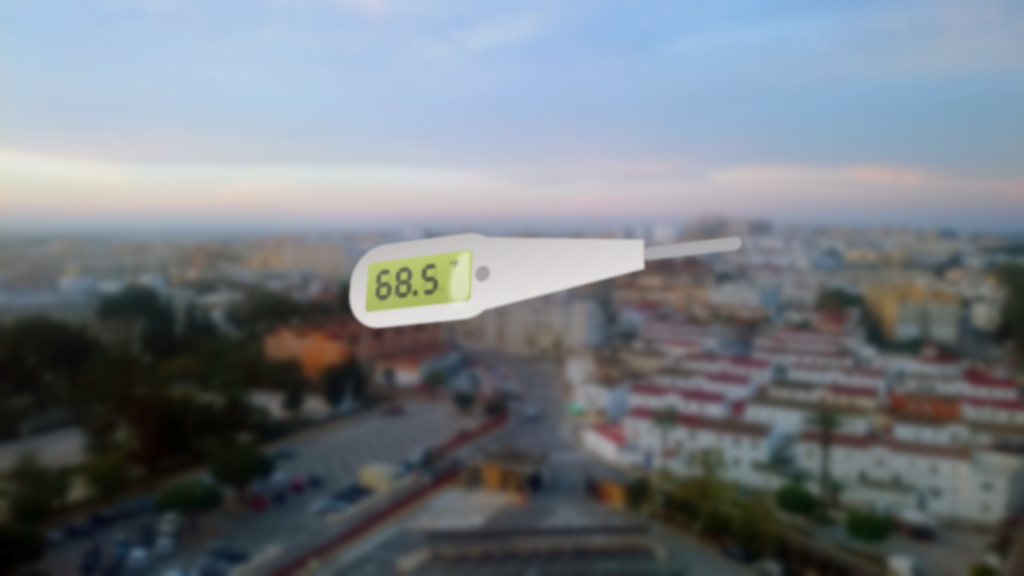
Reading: value=68.5 unit=°F
